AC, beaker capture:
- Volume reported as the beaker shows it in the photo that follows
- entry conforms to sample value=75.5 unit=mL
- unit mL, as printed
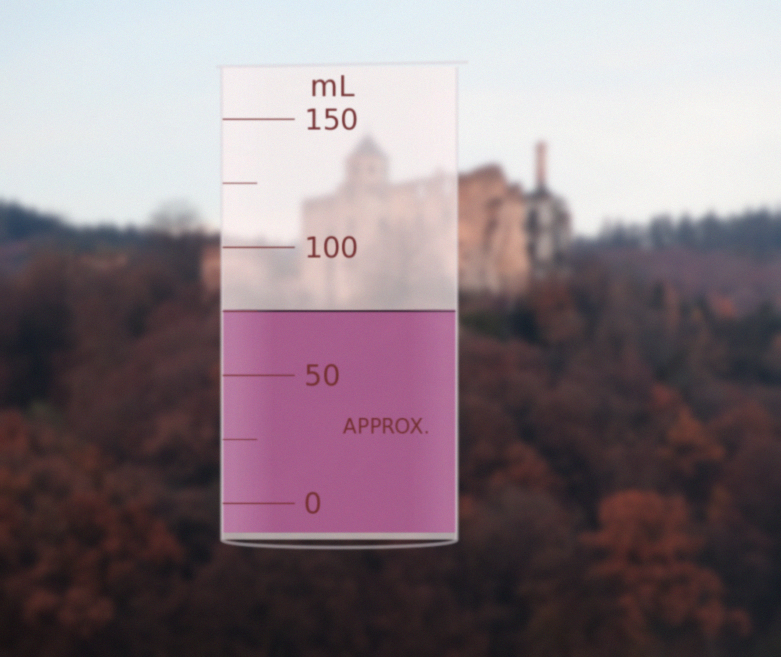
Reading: value=75 unit=mL
